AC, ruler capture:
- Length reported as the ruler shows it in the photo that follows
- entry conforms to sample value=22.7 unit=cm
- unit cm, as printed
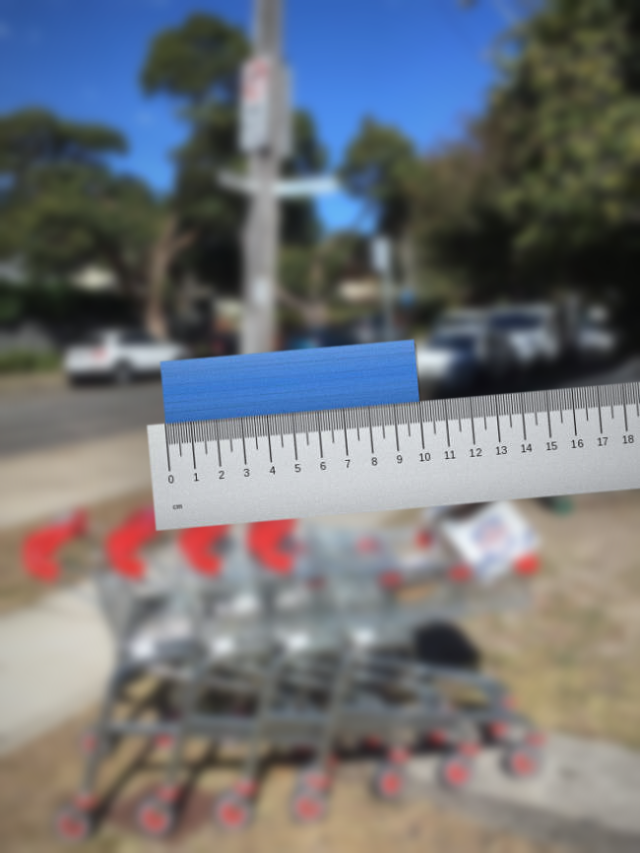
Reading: value=10 unit=cm
